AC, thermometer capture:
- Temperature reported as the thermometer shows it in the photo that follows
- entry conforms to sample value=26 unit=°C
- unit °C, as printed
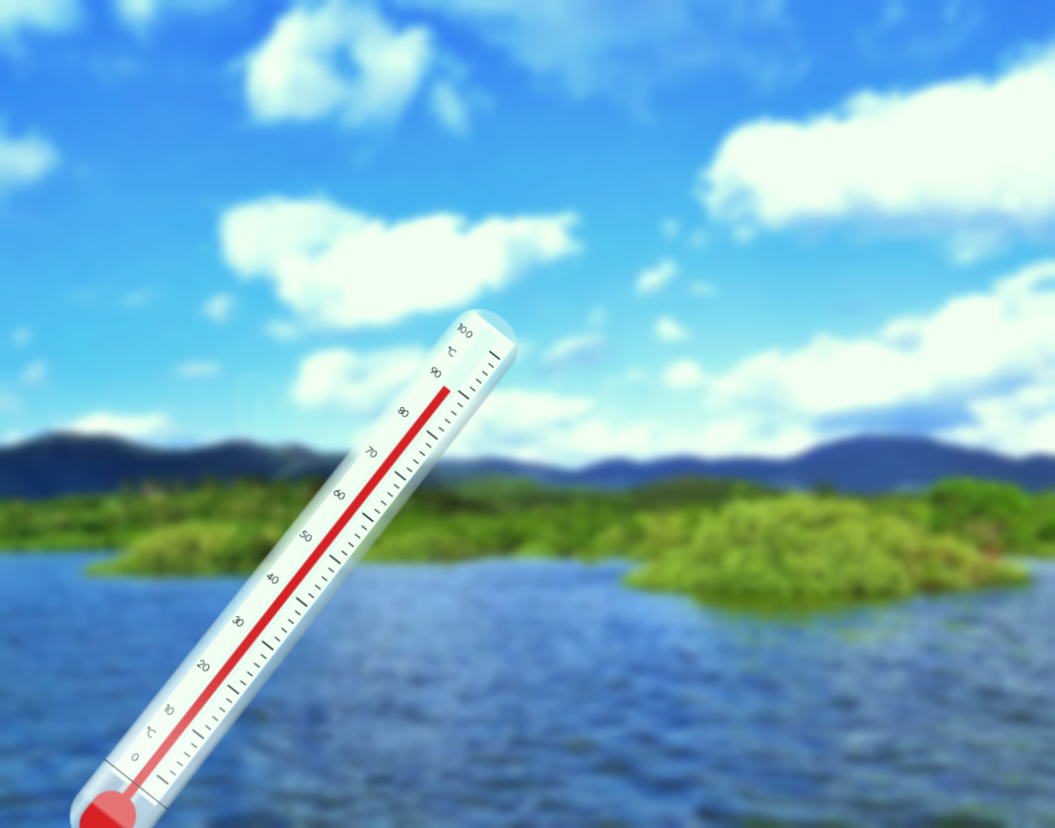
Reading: value=89 unit=°C
